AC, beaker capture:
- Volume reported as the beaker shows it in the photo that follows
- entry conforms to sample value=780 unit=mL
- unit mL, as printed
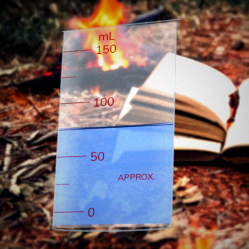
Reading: value=75 unit=mL
